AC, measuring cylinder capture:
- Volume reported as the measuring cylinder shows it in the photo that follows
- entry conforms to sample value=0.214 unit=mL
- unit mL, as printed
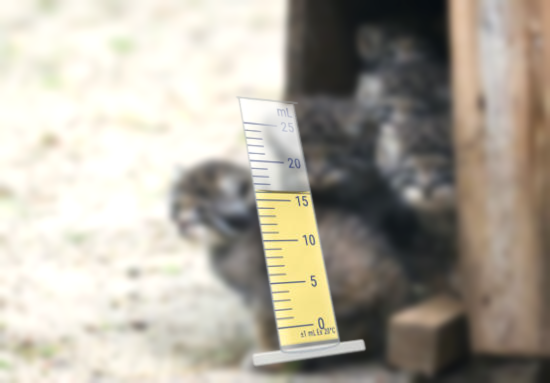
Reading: value=16 unit=mL
